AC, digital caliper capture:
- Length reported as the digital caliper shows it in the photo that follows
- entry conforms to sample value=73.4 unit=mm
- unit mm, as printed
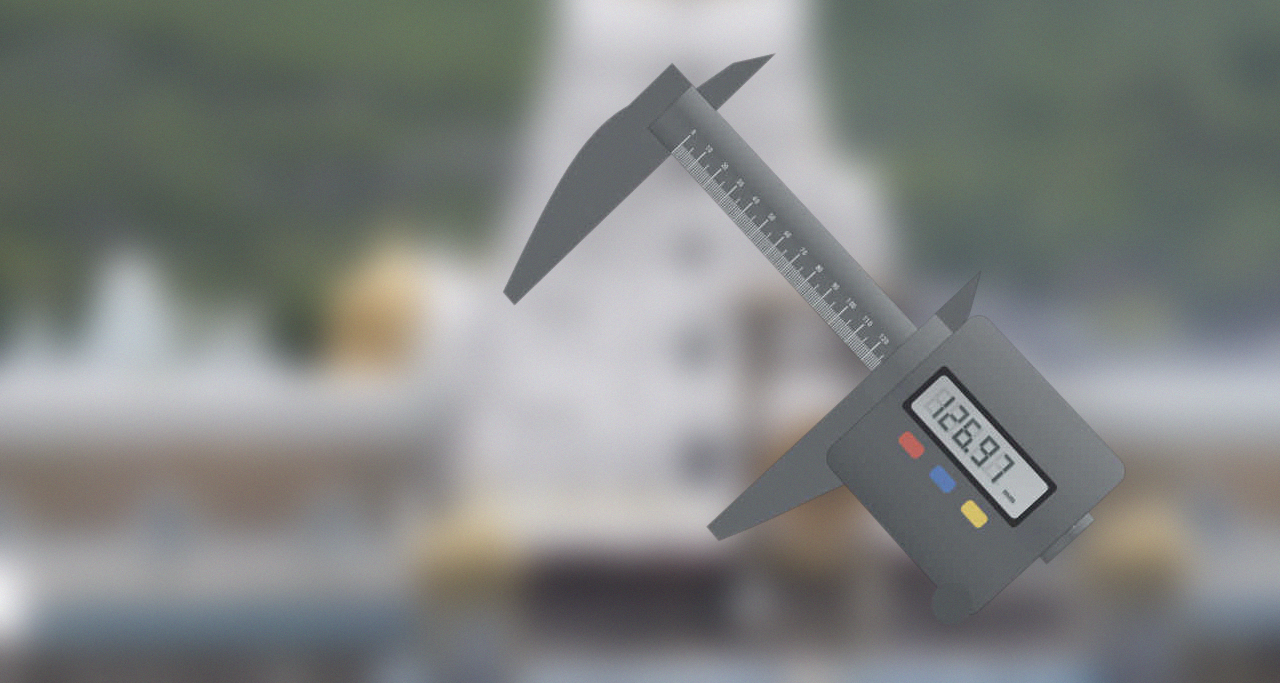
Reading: value=126.97 unit=mm
